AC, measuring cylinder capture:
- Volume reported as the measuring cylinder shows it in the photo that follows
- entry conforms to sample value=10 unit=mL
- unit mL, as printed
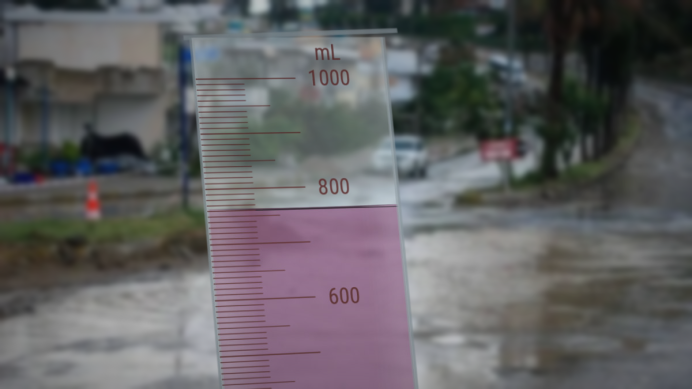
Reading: value=760 unit=mL
